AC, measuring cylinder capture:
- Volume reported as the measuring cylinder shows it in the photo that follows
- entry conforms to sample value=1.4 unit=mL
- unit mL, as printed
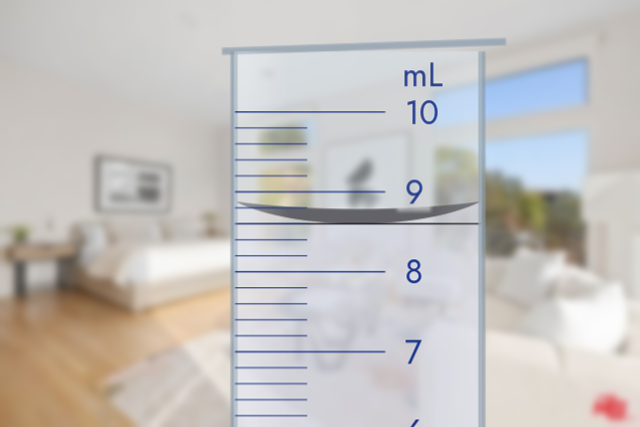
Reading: value=8.6 unit=mL
